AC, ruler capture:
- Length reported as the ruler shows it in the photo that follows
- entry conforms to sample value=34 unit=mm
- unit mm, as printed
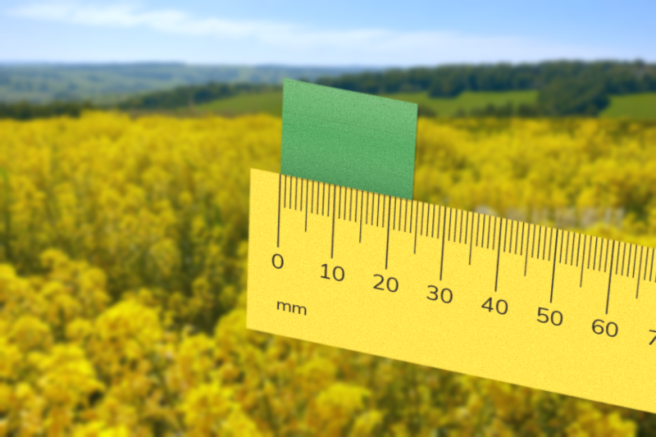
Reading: value=24 unit=mm
